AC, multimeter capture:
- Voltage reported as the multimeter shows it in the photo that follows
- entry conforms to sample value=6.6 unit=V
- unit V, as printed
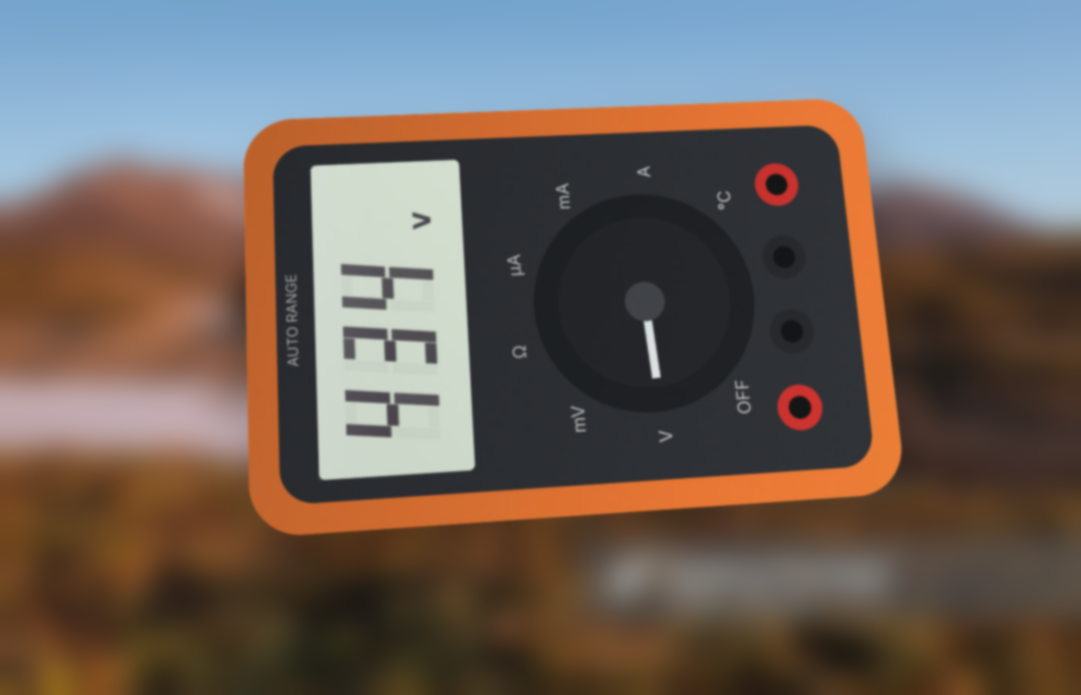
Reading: value=434 unit=V
